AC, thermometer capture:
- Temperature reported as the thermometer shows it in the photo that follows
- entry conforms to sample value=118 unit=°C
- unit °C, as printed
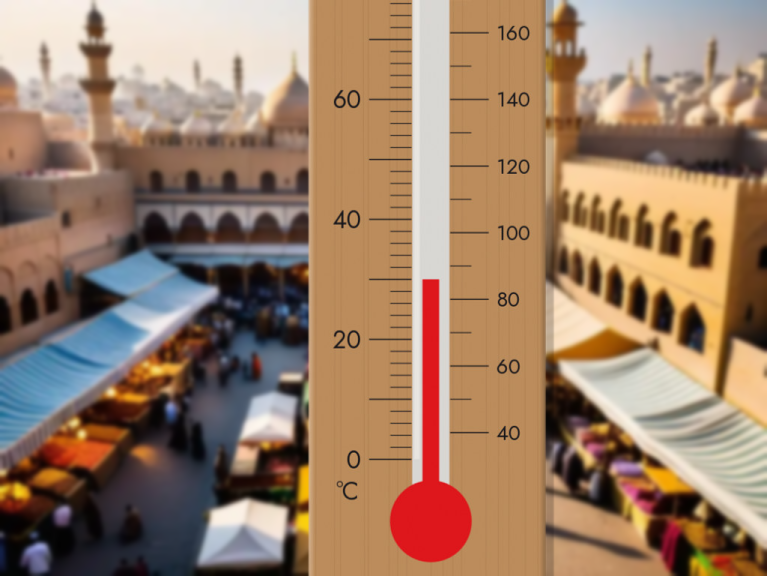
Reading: value=30 unit=°C
